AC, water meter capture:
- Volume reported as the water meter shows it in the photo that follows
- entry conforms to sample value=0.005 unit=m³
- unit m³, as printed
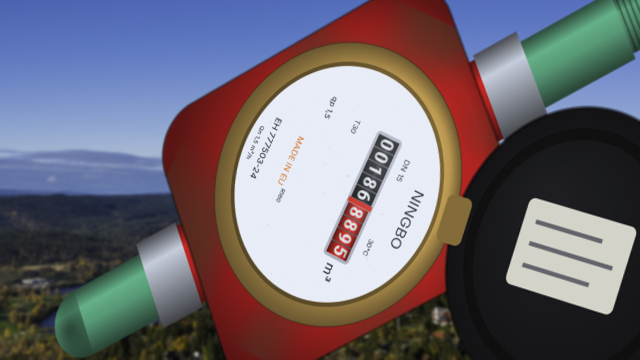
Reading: value=186.8895 unit=m³
